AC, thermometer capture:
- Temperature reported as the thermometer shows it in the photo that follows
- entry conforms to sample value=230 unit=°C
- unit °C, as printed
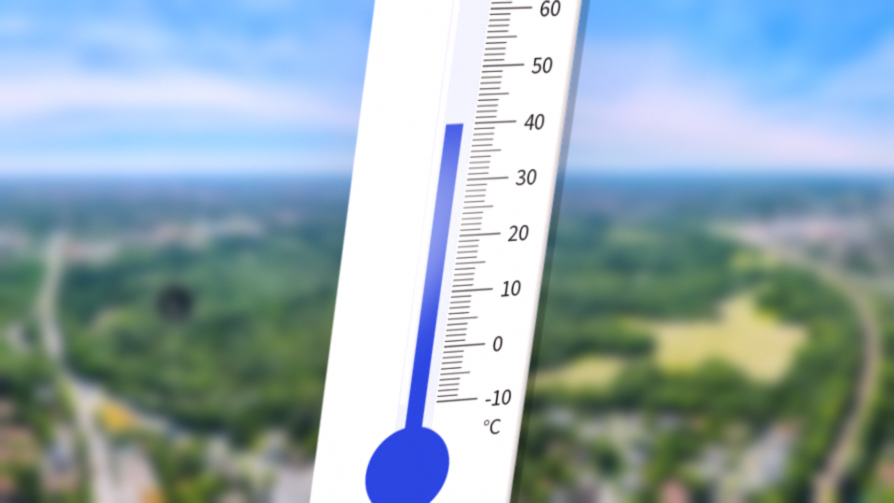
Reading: value=40 unit=°C
